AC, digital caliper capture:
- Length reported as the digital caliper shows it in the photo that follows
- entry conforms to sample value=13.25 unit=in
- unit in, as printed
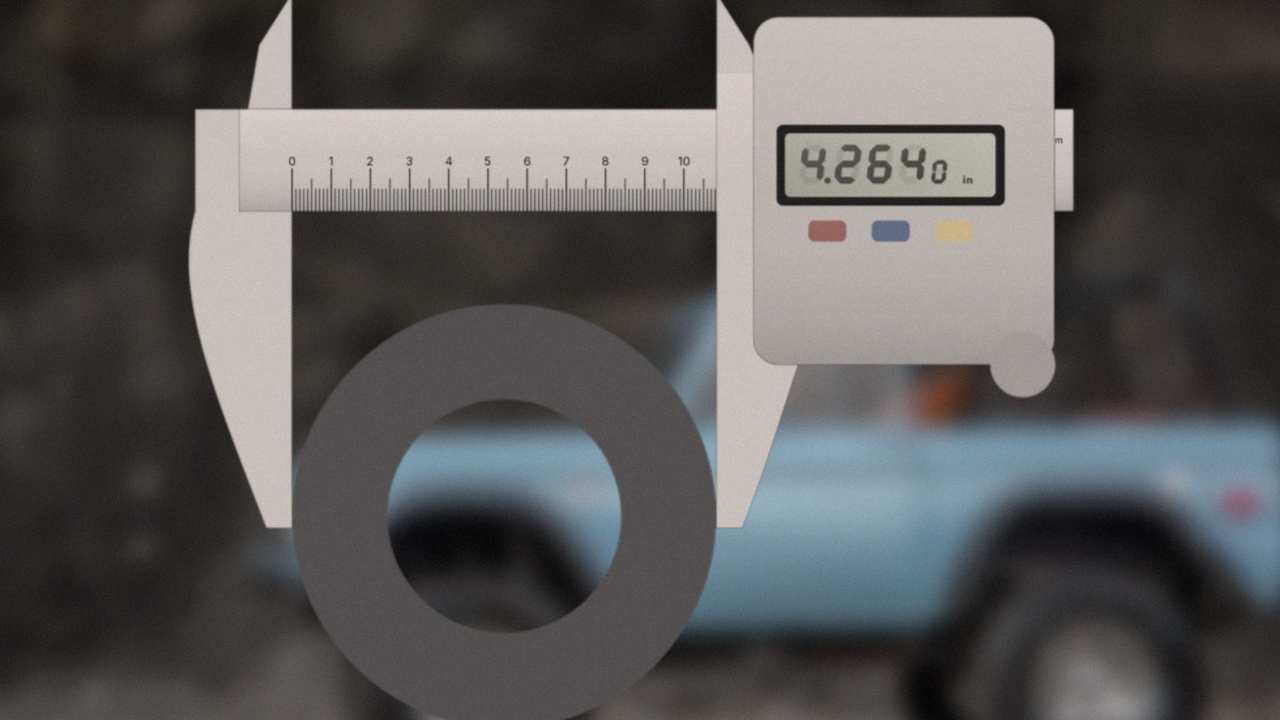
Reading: value=4.2640 unit=in
